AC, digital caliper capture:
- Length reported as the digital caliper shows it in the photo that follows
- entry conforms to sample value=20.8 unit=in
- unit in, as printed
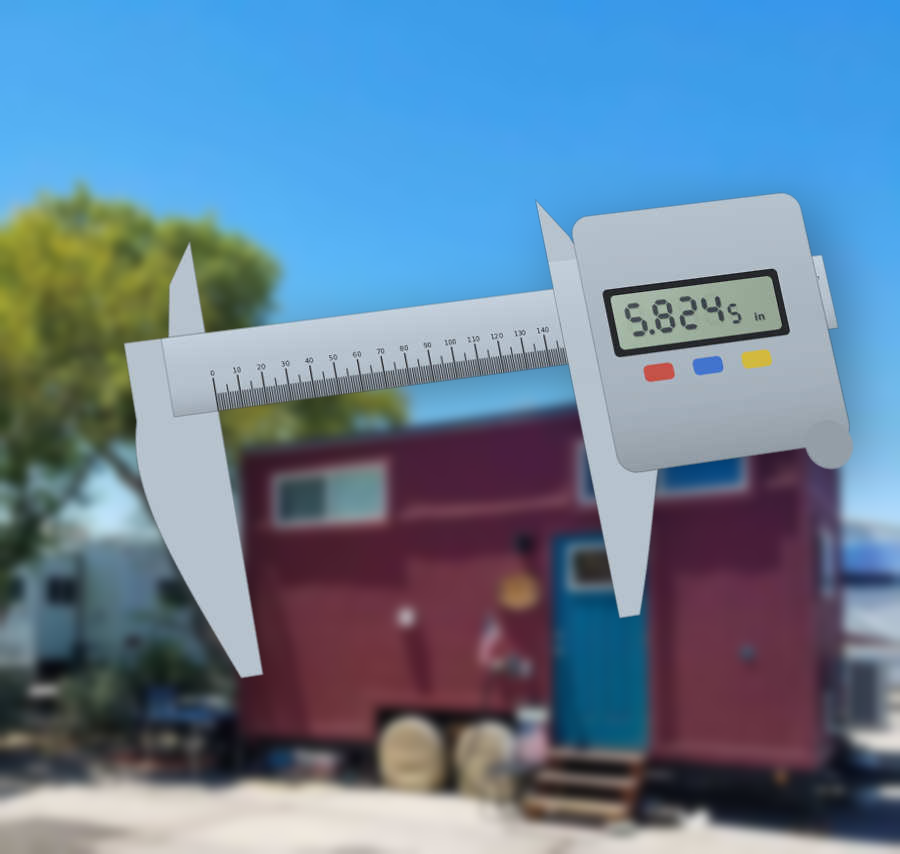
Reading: value=5.8245 unit=in
